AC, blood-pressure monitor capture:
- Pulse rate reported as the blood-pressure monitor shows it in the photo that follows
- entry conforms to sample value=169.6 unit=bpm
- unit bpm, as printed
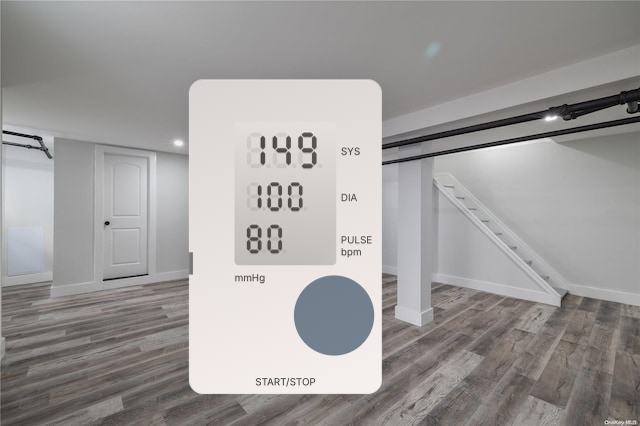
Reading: value=80 unit=bpm
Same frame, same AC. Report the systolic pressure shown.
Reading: value=149 unit=mmHg
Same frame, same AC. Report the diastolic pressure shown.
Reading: value=100 unit=mmHg
